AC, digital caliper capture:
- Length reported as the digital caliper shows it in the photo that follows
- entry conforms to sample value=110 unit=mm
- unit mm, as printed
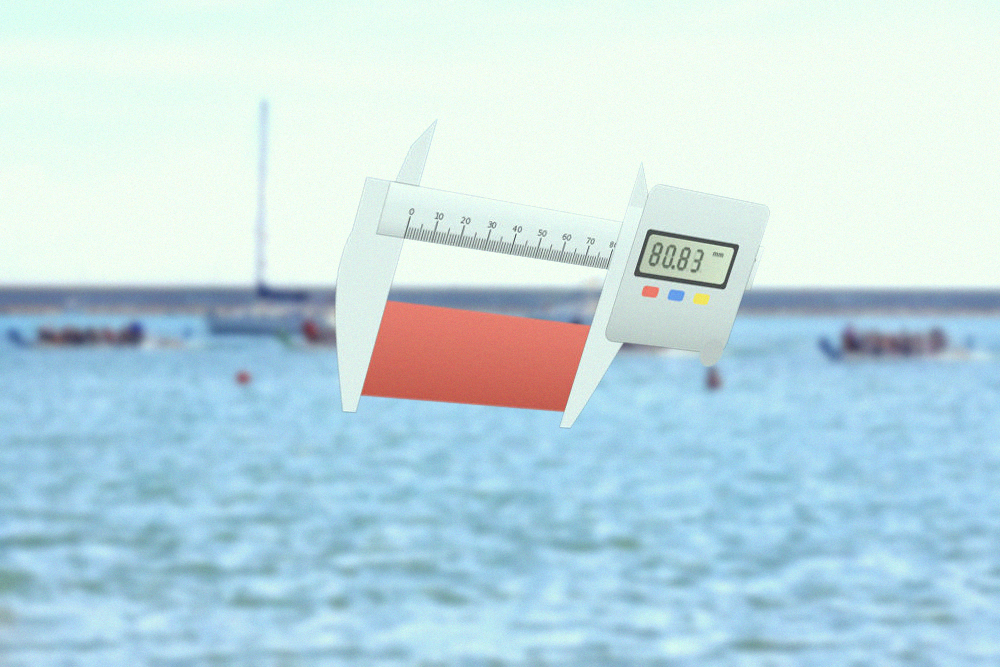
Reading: value=80.83 unit=mm
